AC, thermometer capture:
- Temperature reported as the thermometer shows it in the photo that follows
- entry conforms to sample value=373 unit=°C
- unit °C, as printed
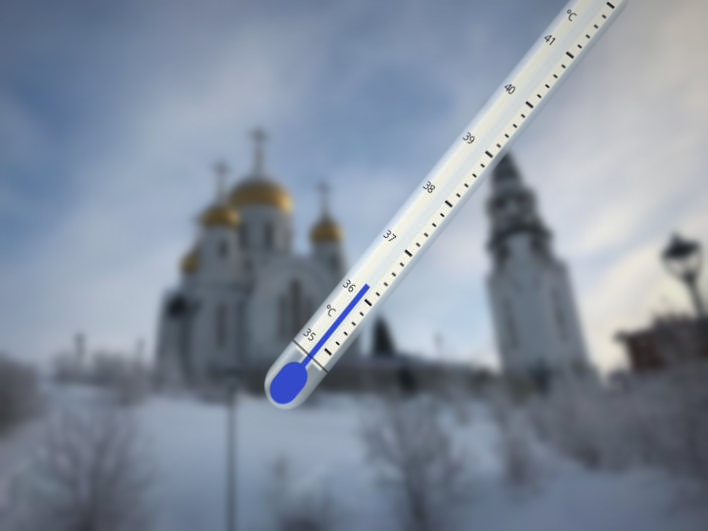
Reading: value=36.2 unit=°C
